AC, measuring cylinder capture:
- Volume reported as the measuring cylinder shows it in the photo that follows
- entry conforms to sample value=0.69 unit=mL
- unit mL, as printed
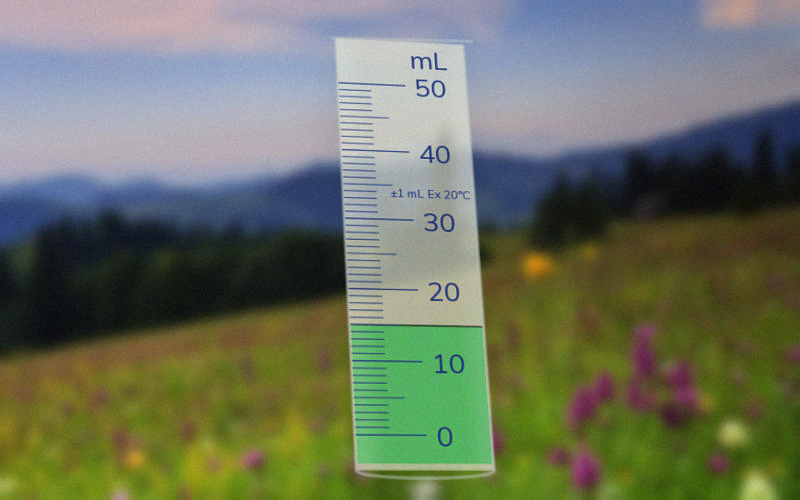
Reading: value=15 unit=mL
